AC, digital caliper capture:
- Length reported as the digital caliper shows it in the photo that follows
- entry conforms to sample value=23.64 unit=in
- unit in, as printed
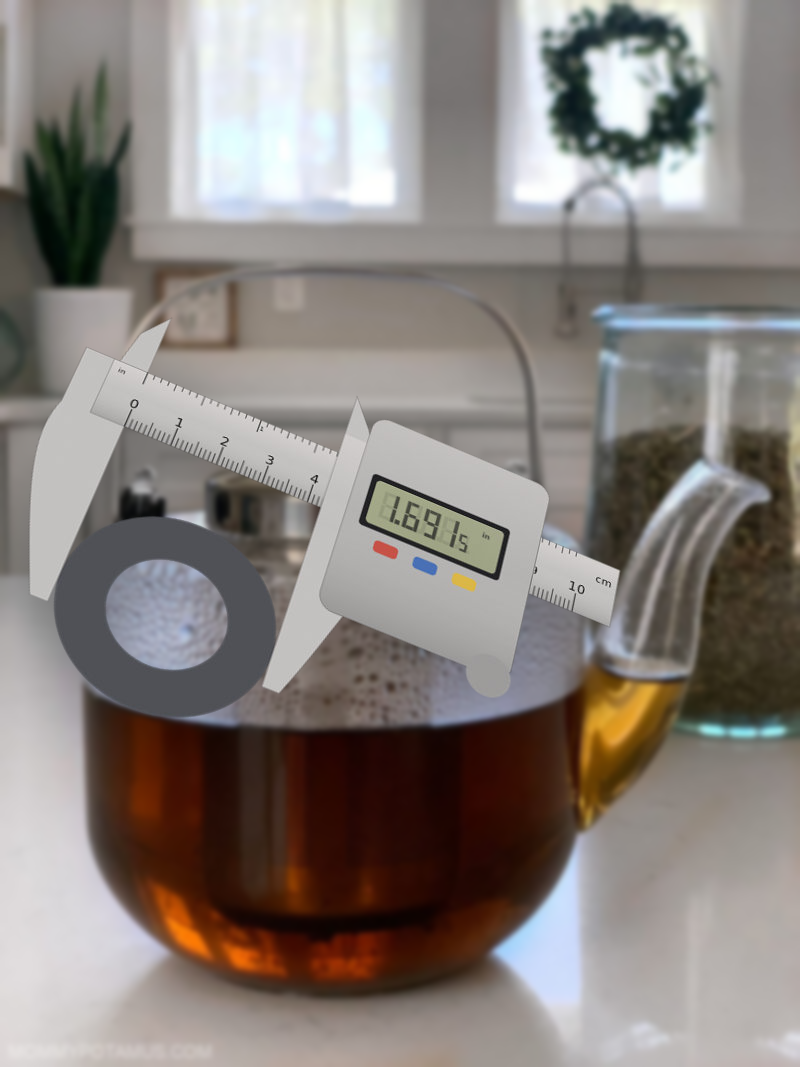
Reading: value=1.6915 unit=in
